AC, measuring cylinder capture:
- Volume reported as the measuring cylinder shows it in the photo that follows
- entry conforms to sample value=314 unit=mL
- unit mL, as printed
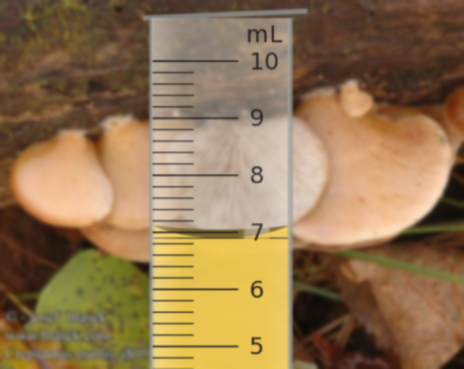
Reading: value=6.9 unit=mL
